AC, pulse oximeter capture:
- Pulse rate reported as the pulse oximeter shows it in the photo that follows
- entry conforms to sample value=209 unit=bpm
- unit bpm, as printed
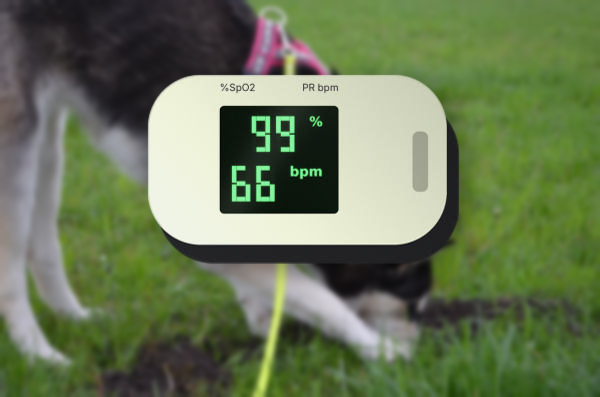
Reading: value=66 unit=bpm
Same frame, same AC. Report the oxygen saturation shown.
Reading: value=99 unit=%
